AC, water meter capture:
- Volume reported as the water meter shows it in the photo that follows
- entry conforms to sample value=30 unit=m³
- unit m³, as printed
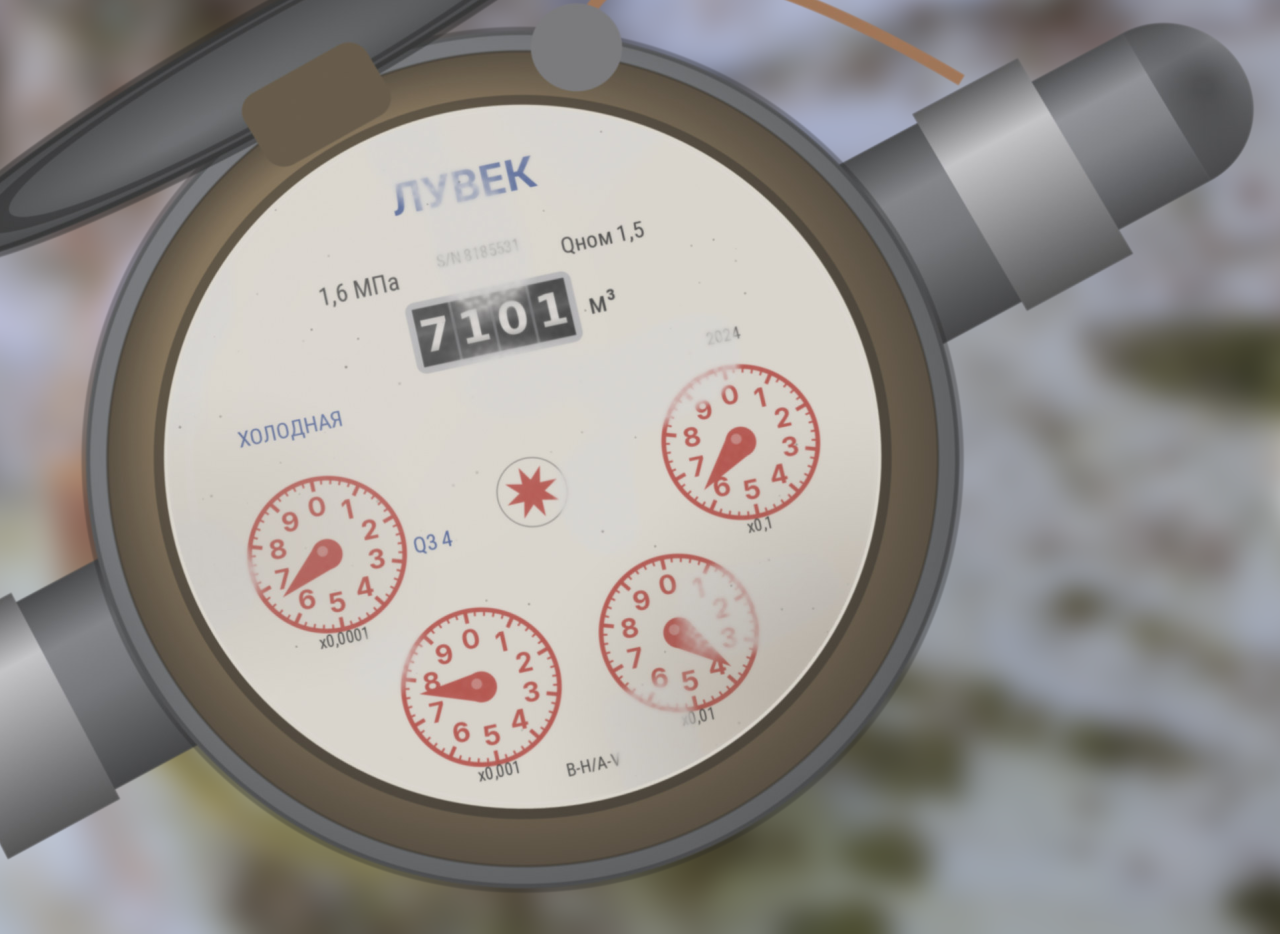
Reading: value=7101.6376 unit=m³
